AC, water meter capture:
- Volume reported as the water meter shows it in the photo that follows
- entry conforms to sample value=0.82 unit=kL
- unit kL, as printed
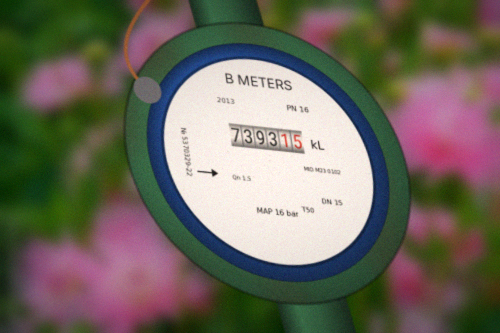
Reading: value=7393.15 unit=kL
